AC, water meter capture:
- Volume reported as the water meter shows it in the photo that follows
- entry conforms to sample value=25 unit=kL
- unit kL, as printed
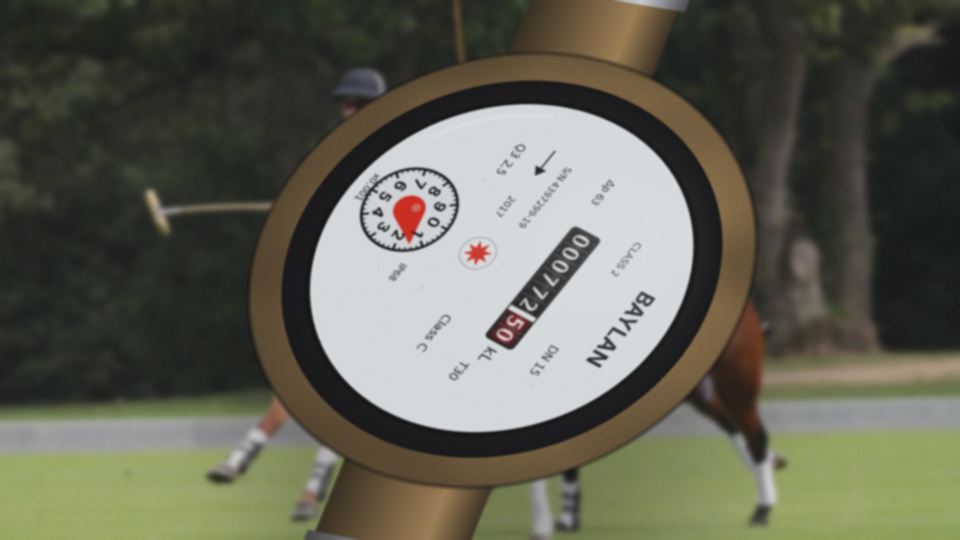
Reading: value=772.501 unit=kL
